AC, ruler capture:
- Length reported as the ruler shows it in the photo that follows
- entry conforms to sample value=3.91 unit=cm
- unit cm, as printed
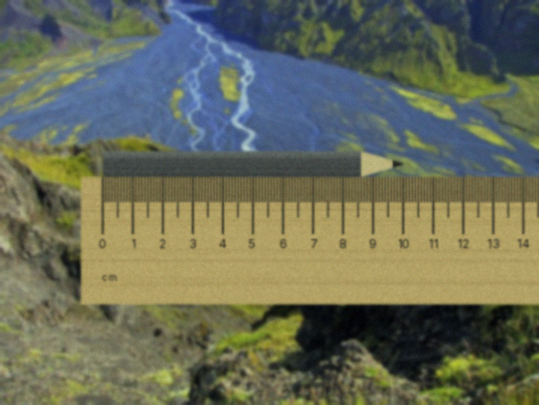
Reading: value=10 unit=cm
